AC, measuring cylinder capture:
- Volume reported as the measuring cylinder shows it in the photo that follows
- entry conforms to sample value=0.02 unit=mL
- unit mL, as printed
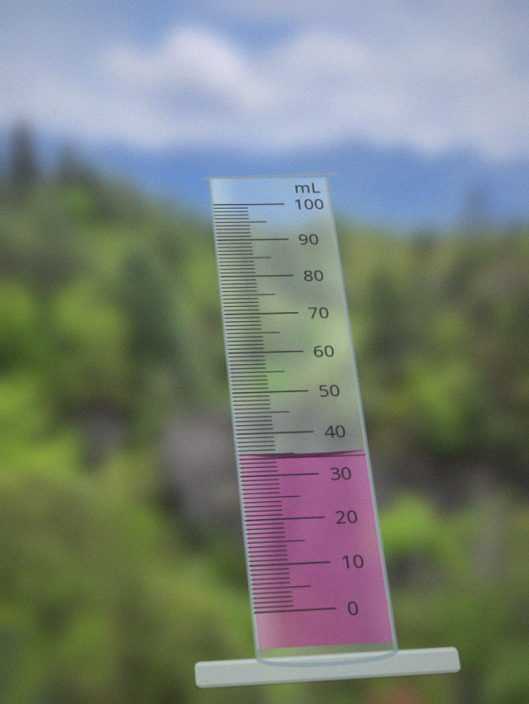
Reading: value=34 unit=mL
